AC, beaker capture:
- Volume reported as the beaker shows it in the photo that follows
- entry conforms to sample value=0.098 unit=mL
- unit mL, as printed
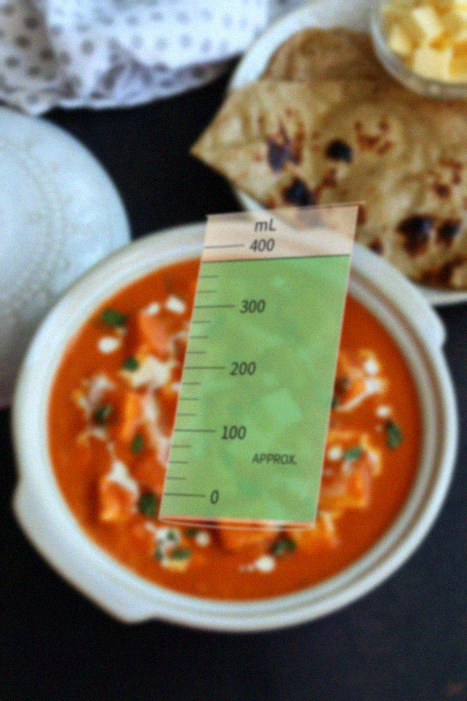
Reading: value=375 unit=mL
